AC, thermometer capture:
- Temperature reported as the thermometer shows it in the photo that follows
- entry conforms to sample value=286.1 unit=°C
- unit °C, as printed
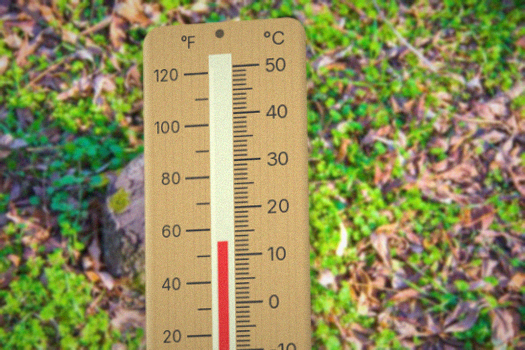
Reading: value=13 unit=°C
